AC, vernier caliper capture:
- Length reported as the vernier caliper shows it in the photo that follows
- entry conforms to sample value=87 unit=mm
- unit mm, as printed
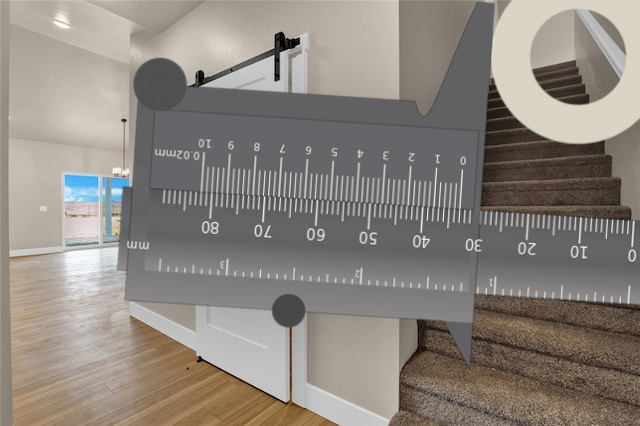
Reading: value=33.0 unit=mm
